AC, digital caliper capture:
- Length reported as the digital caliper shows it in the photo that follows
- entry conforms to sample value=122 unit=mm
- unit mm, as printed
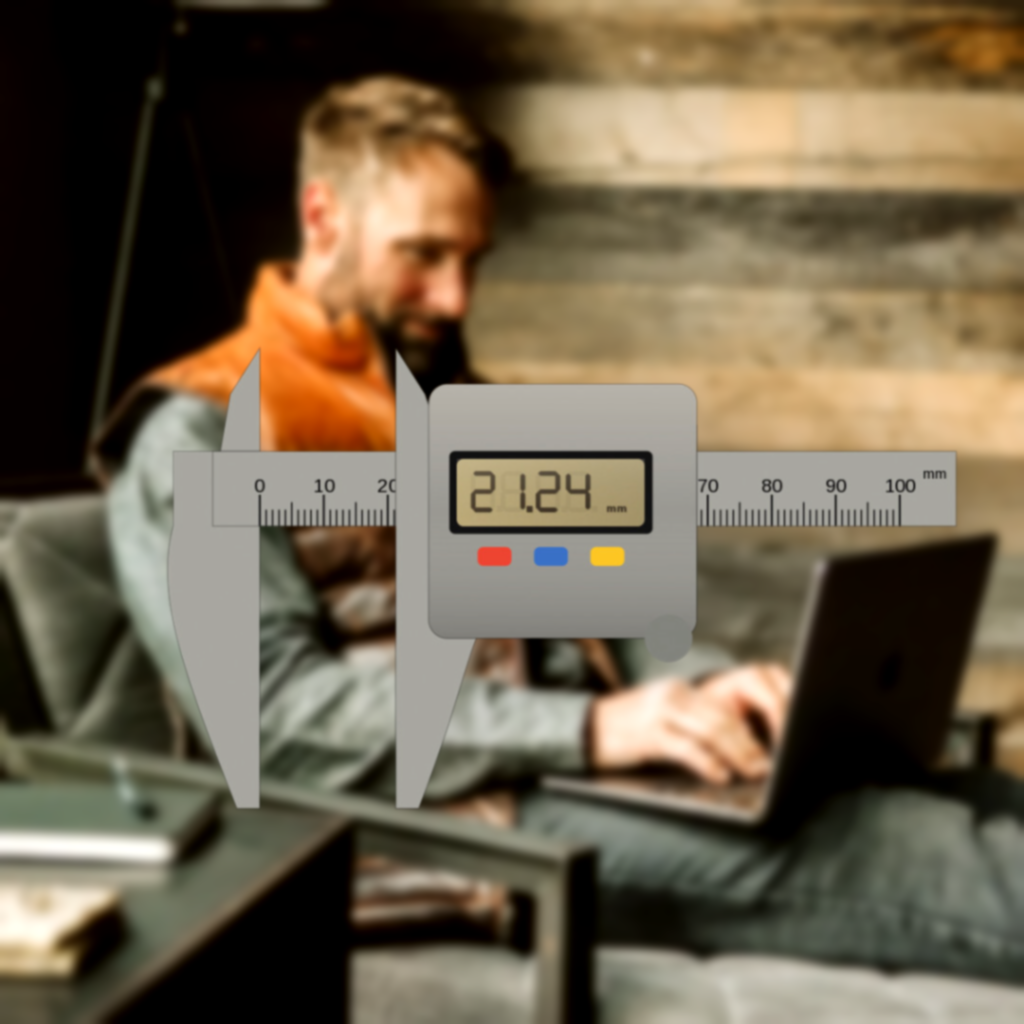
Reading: value=21.24 unit=mm
